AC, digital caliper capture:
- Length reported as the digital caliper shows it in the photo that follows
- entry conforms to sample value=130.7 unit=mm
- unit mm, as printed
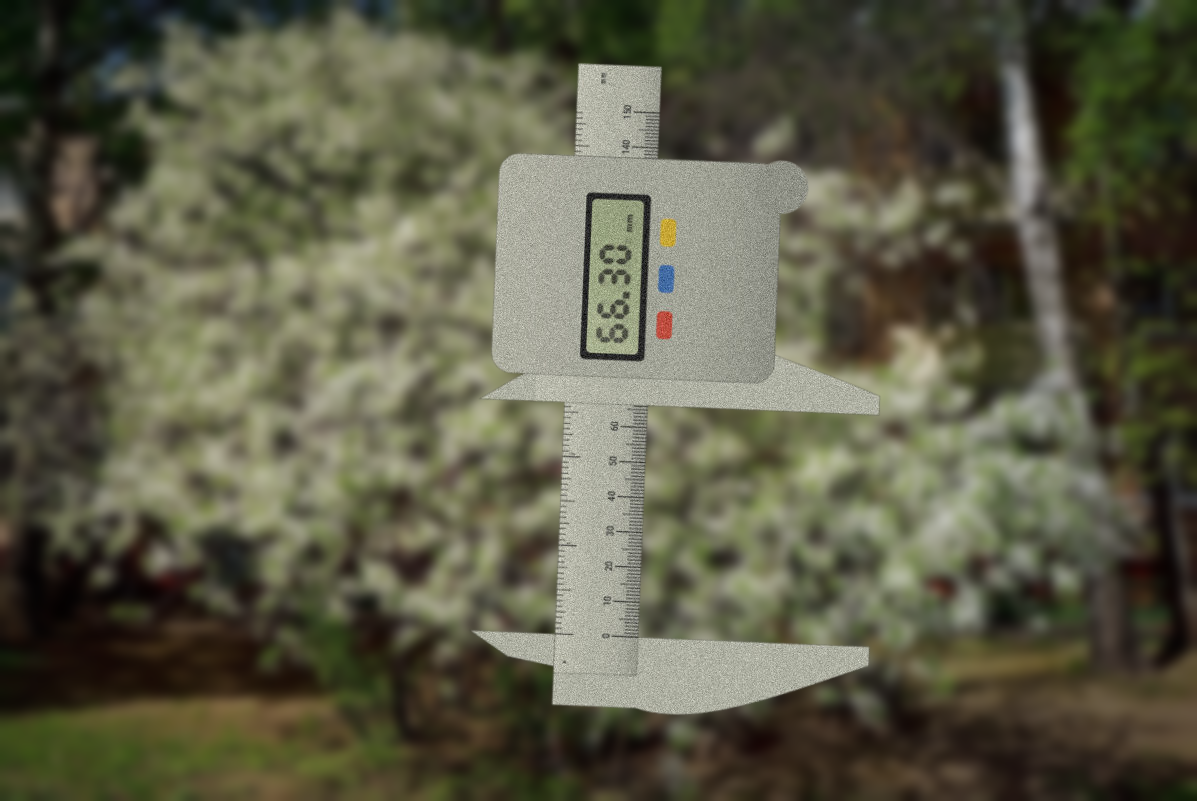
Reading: value=66.30 unit=mm
